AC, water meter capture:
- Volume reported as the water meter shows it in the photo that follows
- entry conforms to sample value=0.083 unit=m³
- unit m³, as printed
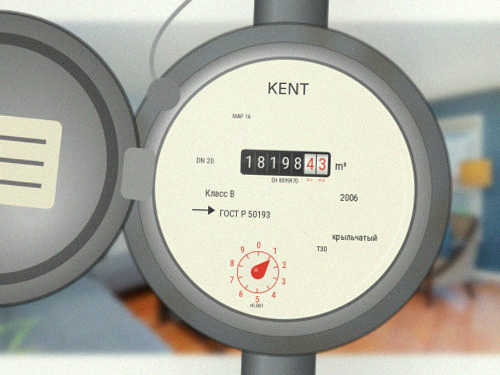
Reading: value=18198.431 unit=m³
